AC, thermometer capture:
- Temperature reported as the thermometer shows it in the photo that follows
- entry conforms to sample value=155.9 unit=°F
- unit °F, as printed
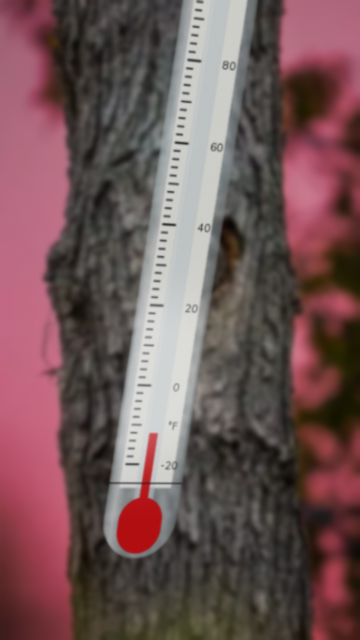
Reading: value=-12 unit=°F
